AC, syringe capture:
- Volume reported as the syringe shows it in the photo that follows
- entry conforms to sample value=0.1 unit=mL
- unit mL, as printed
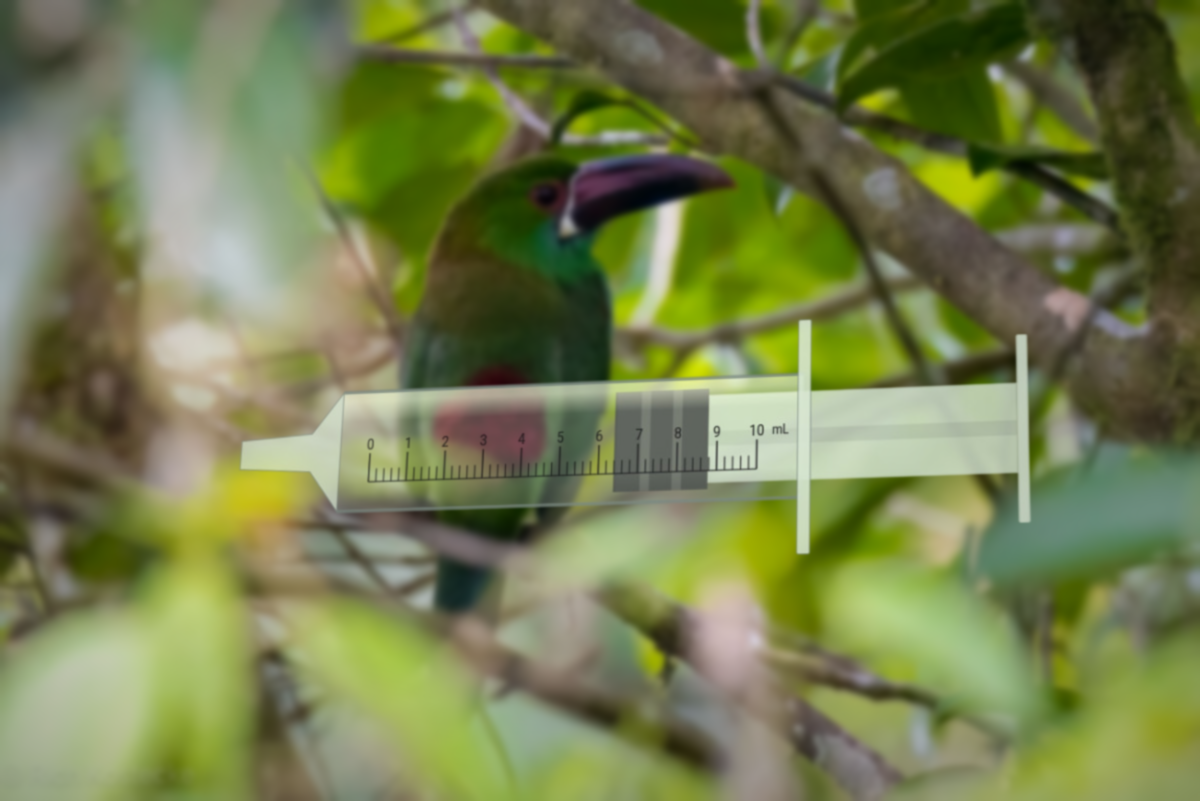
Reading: value=6.4 unit=mL
